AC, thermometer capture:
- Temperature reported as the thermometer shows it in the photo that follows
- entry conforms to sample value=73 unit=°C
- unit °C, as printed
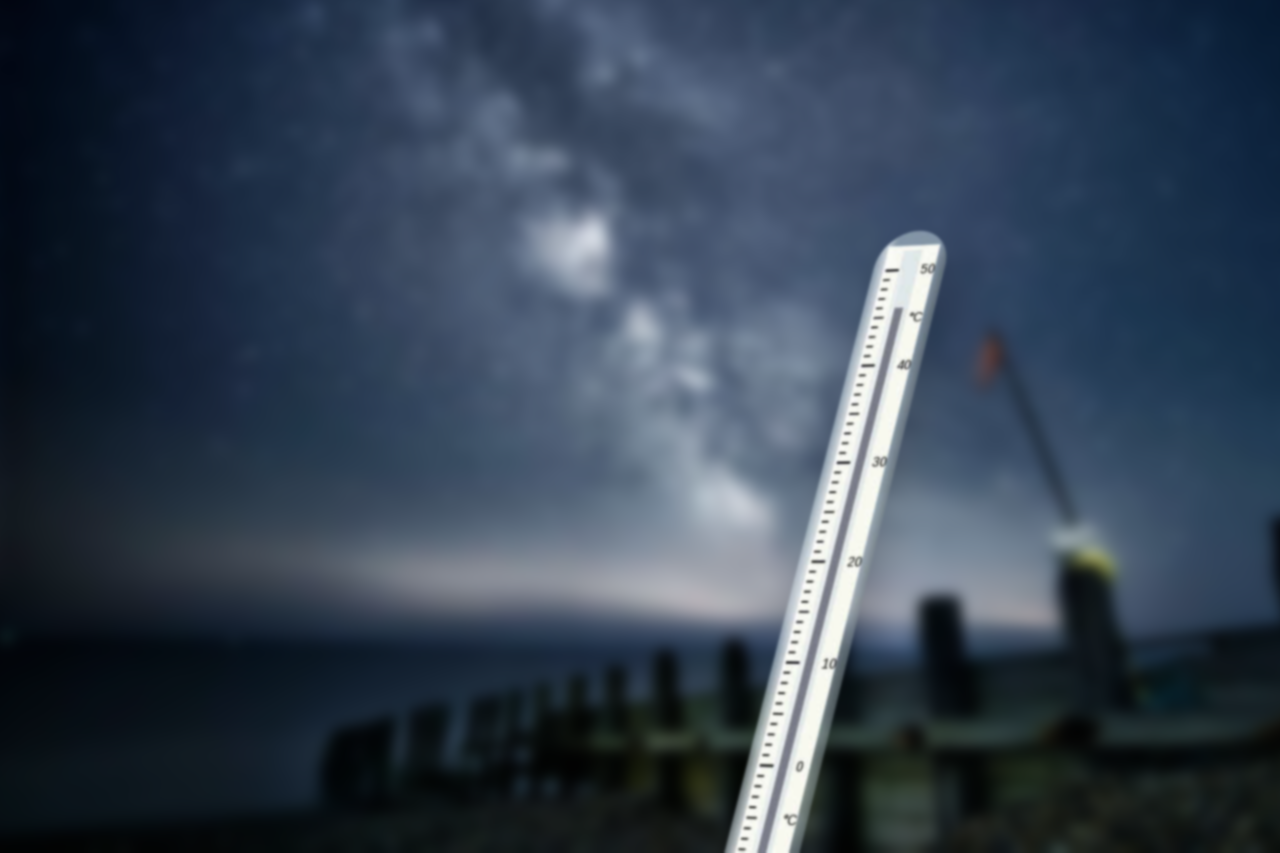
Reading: value=46 unit=°C
